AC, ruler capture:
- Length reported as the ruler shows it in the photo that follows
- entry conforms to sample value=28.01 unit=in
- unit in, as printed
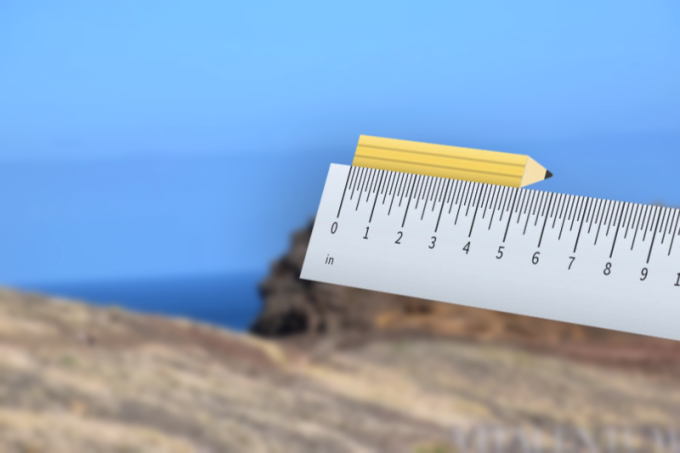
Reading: value=5.875 unit=in
